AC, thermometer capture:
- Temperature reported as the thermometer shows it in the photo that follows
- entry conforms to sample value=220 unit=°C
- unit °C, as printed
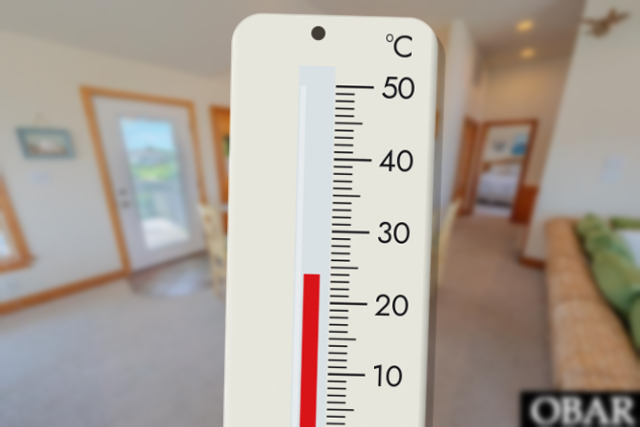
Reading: value=24 unit=°C
